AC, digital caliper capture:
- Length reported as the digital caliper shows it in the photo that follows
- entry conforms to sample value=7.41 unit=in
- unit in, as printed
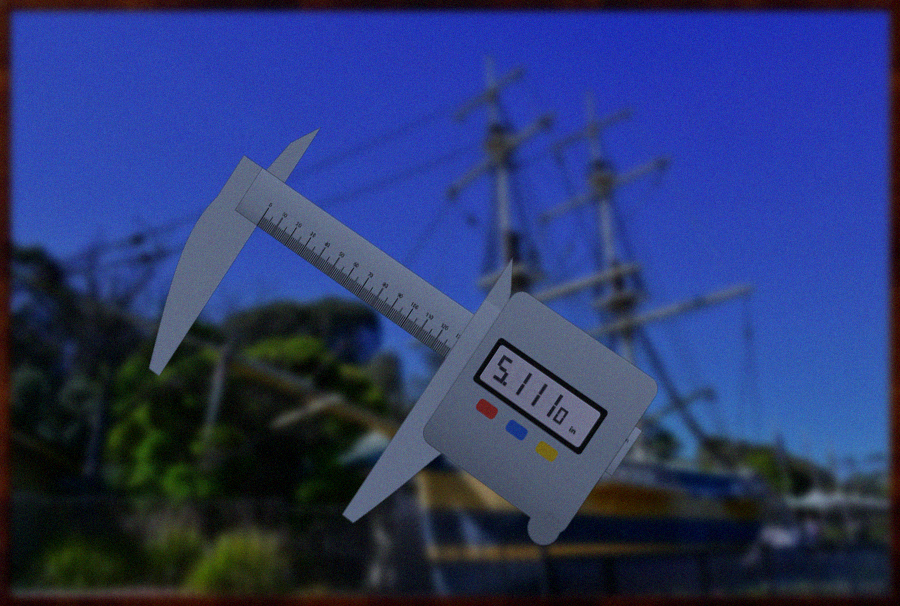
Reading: value=5.1110 unit=in
